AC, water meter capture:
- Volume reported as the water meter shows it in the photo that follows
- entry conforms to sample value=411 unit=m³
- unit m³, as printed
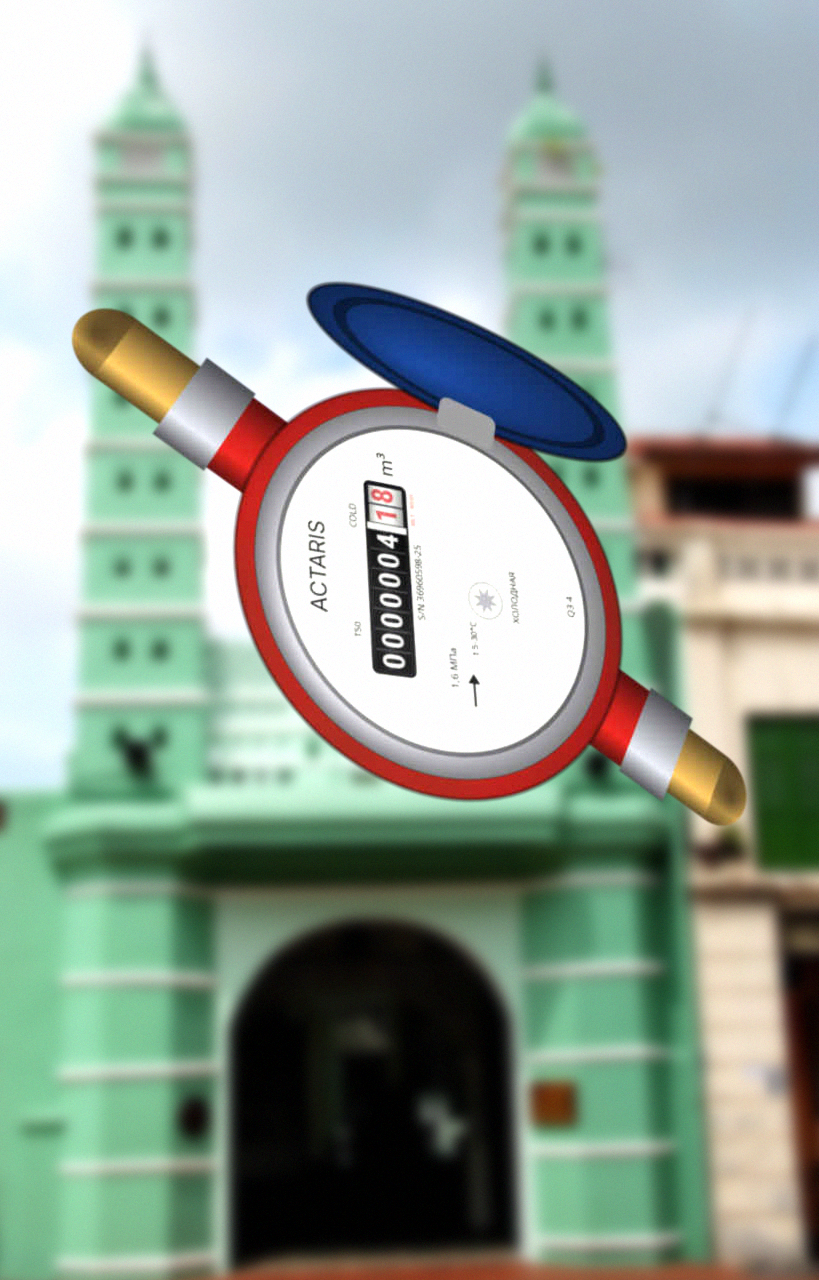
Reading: value=4.18 unit=m³
